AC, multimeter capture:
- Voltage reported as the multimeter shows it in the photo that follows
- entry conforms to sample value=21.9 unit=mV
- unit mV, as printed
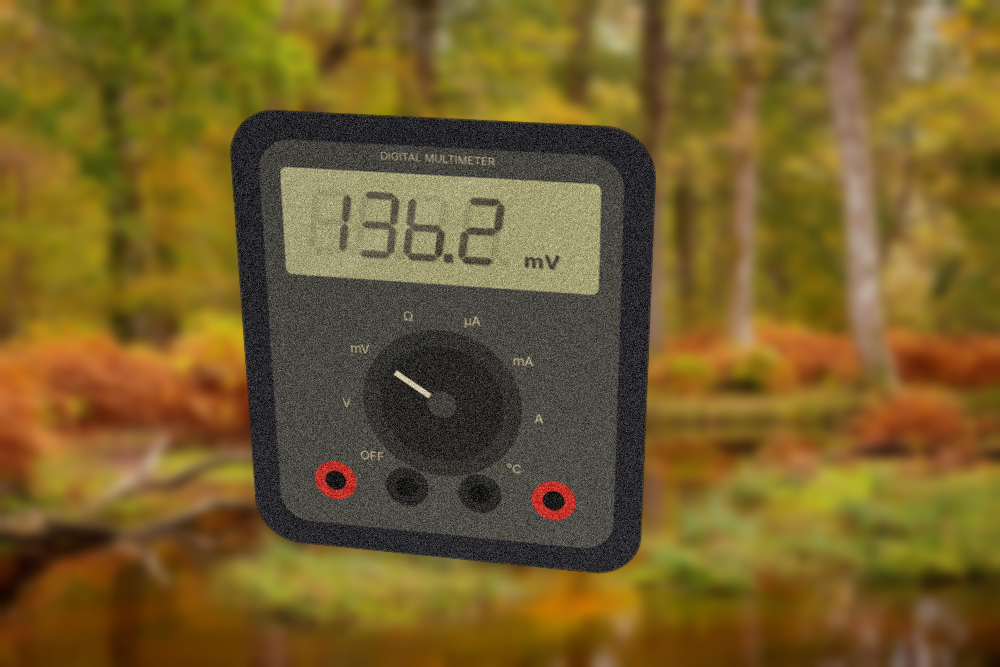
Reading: value=136.2 unit=mV
